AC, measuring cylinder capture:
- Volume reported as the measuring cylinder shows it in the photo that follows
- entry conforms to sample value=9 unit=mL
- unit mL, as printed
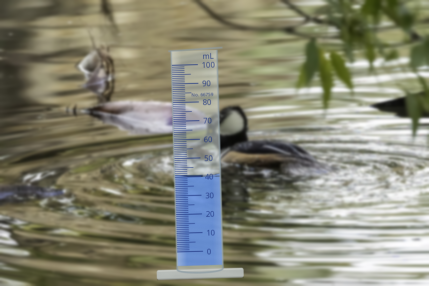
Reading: value=40 unit=mL
